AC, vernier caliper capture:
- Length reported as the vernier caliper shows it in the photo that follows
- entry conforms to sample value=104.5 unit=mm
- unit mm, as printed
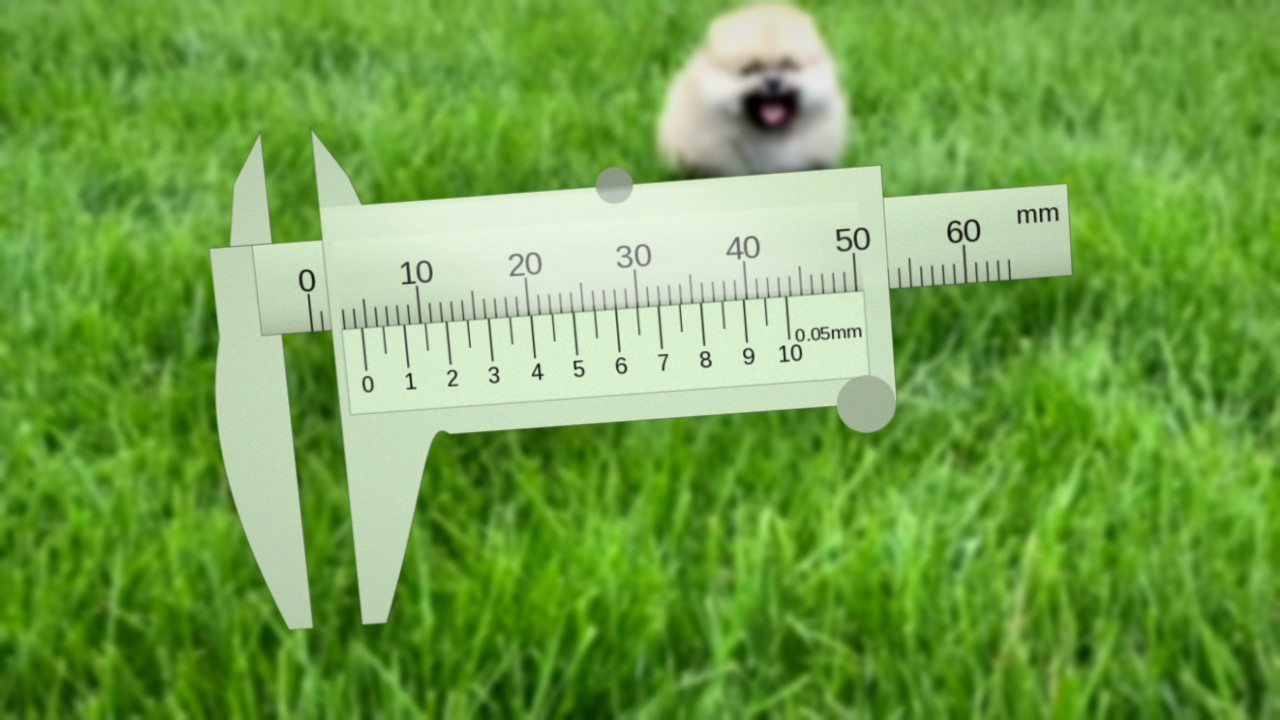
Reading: value=4.6 unit=mm
